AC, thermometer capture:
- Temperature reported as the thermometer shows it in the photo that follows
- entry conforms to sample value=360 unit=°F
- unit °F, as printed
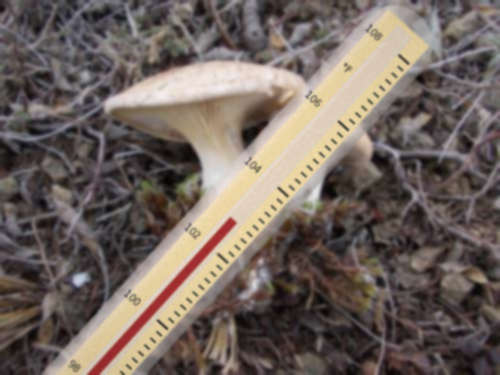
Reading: value=102.8 unit=°F
